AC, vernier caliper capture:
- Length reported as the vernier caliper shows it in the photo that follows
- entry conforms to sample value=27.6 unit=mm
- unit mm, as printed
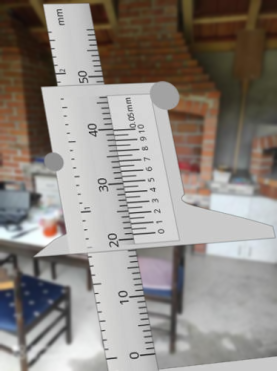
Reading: value=20.8 unit=mm
